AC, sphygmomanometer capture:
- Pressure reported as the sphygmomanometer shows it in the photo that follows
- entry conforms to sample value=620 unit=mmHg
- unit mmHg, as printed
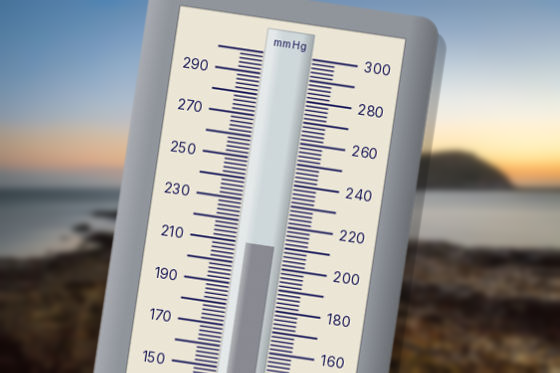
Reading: value=210 unit=mmHg
